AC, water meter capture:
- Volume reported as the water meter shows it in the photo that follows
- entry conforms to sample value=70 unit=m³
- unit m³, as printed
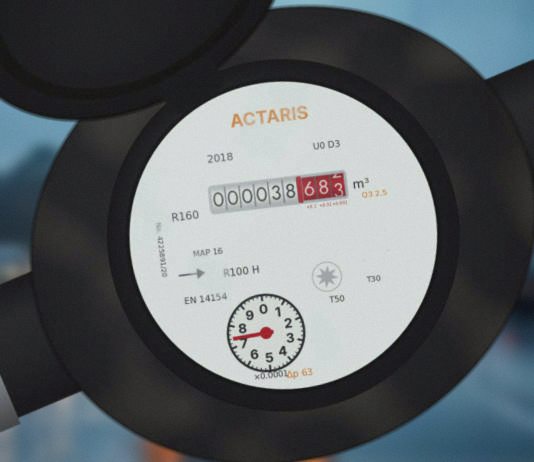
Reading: value=38.6827 unit=m³
